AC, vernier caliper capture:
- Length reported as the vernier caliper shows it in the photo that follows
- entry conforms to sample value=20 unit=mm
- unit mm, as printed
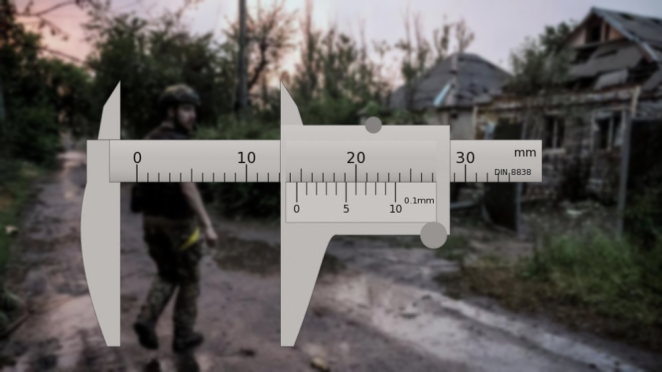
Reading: value=14.6 unit=mm
